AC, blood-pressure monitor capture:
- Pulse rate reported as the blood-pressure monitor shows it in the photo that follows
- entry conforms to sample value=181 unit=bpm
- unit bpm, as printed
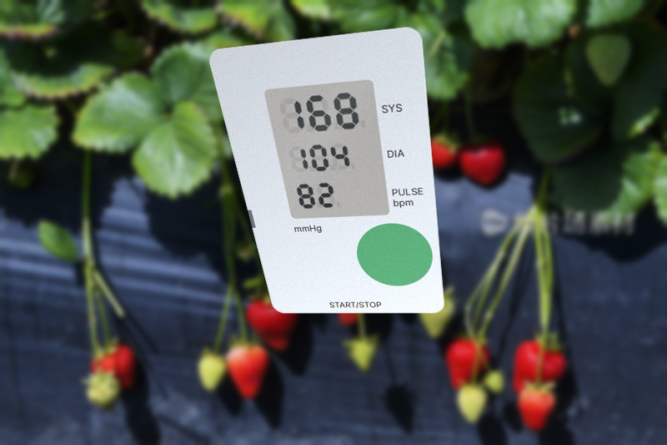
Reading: value=82 unit=bpm
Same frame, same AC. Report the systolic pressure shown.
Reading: value=168 unit=mmHg
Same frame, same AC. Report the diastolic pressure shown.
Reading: value=104 unit=mmHg
